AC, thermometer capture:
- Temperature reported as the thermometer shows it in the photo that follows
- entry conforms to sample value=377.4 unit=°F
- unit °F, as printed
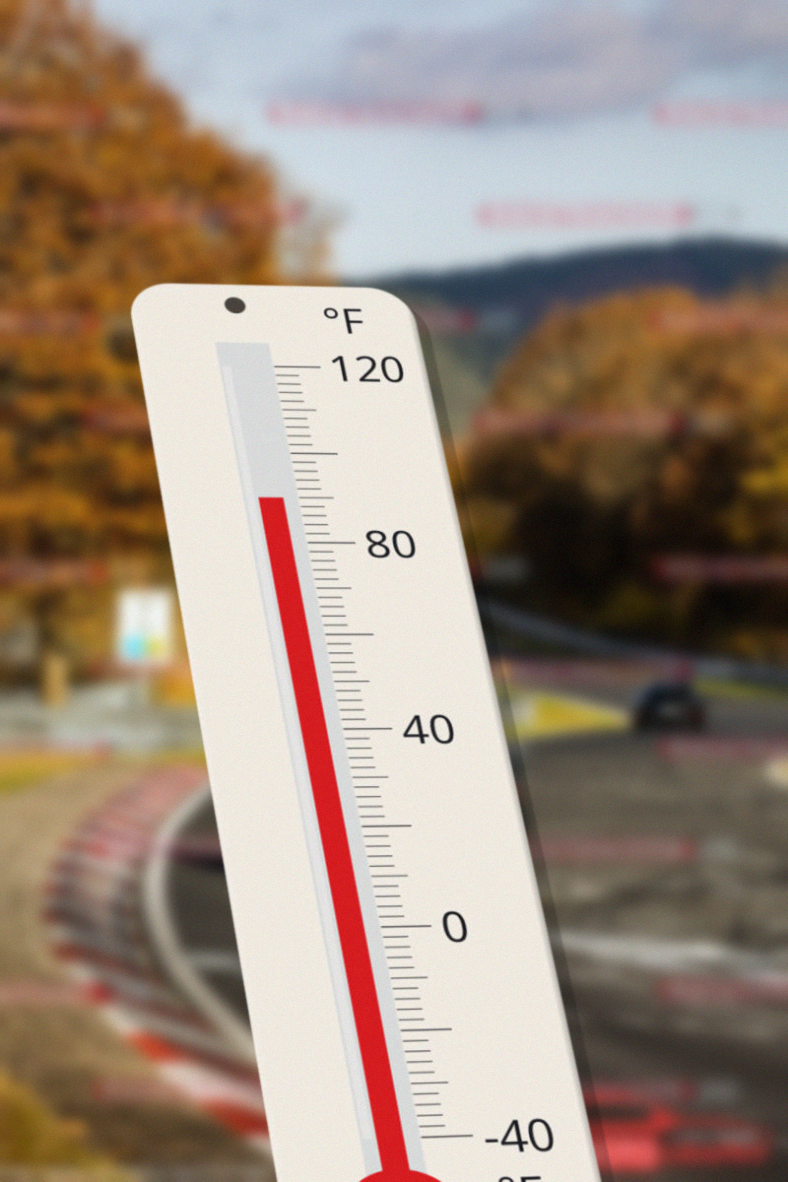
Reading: value=90 unit=°F
